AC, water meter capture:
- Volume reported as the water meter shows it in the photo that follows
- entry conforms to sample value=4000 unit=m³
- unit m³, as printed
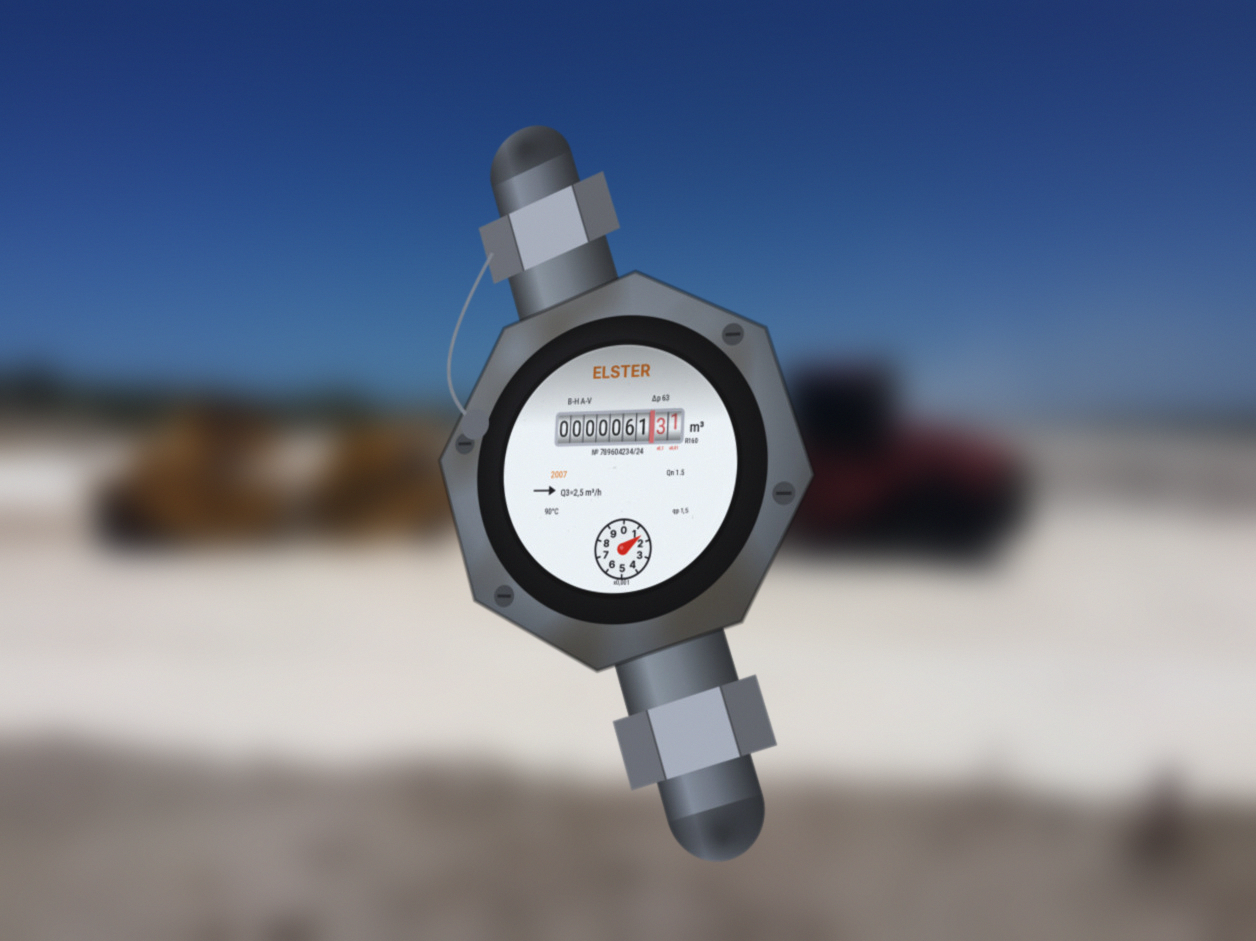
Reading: value=61.311 unit=m³
